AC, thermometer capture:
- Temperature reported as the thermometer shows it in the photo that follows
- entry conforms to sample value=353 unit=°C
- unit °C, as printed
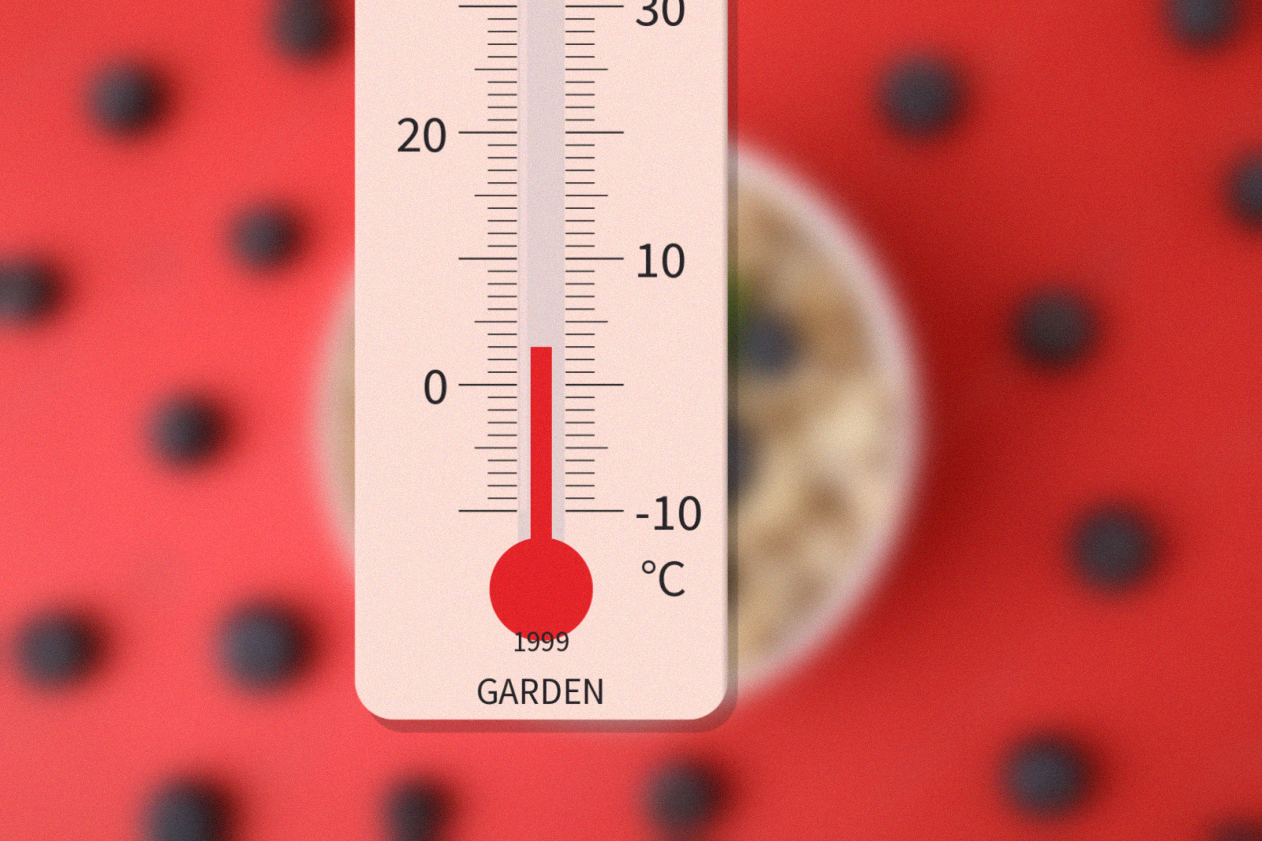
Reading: value=3 unit=°C
